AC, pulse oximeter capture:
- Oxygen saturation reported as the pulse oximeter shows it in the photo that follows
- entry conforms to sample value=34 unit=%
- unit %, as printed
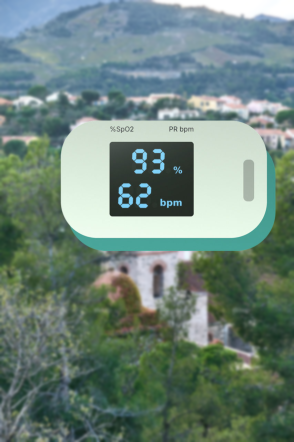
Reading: value=93 unit=%
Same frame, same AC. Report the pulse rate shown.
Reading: value=62 unit=bpm
